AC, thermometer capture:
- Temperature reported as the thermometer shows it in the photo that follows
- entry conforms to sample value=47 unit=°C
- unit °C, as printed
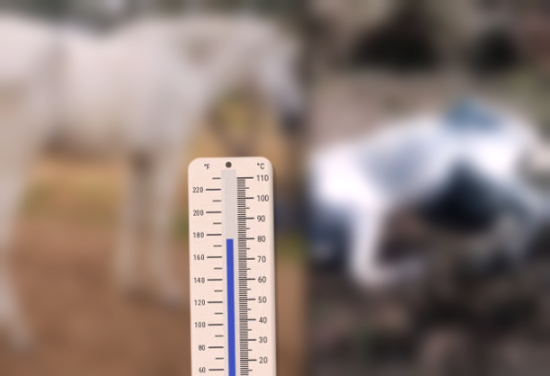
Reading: value=80 unit=°C
